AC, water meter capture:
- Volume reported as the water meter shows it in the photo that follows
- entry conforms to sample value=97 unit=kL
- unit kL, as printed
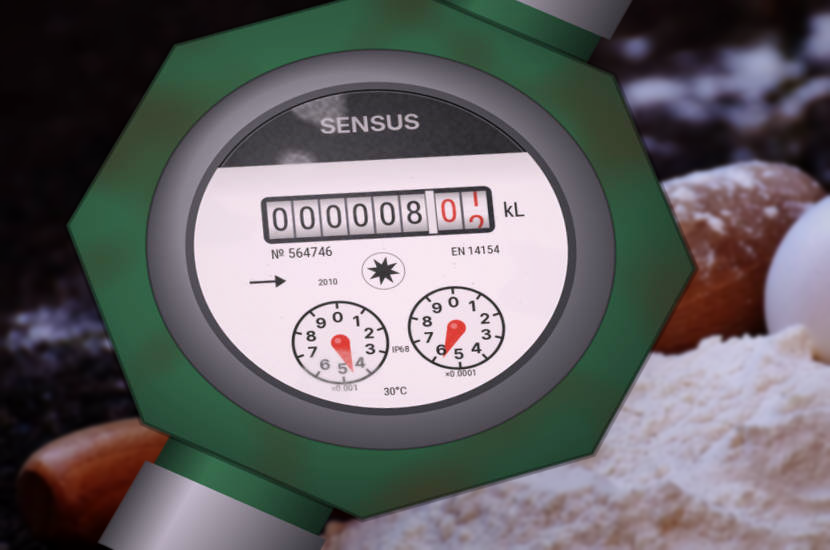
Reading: value=8.0145 unit=kL
